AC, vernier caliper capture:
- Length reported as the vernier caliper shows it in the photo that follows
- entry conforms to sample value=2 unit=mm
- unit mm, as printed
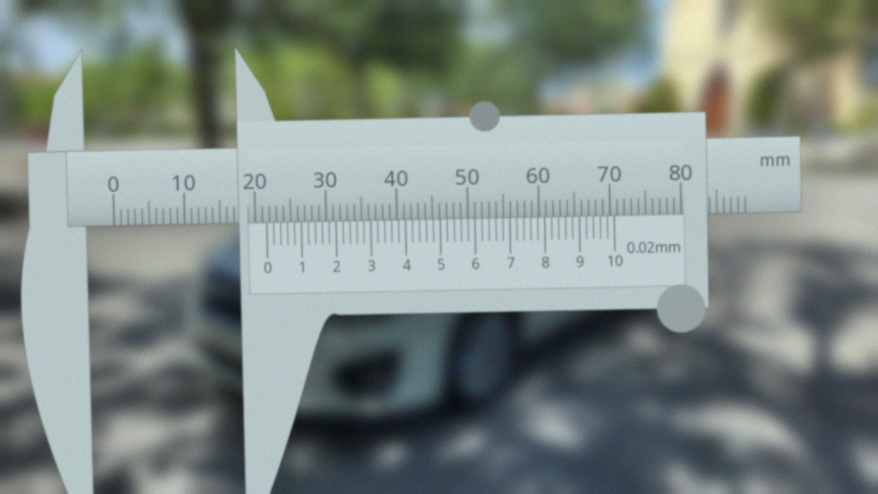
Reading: value=21.6 unit=mm
